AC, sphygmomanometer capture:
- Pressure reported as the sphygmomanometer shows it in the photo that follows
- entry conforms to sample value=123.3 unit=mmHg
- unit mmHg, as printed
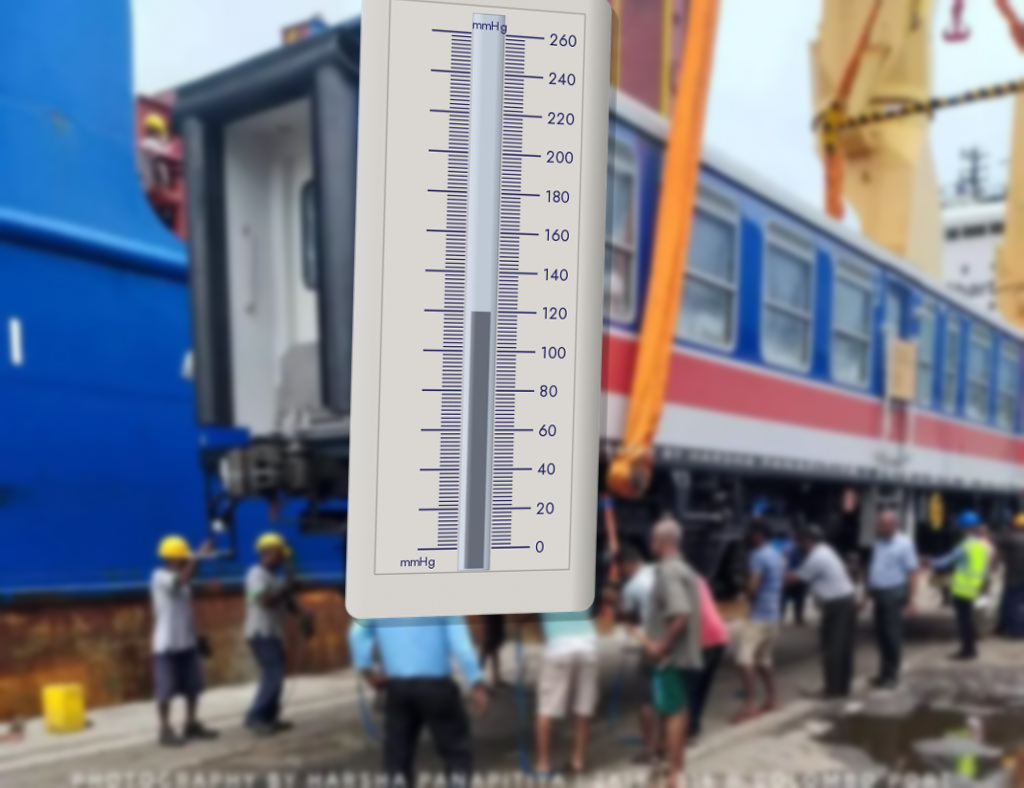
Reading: value=120 unit=mmHg
